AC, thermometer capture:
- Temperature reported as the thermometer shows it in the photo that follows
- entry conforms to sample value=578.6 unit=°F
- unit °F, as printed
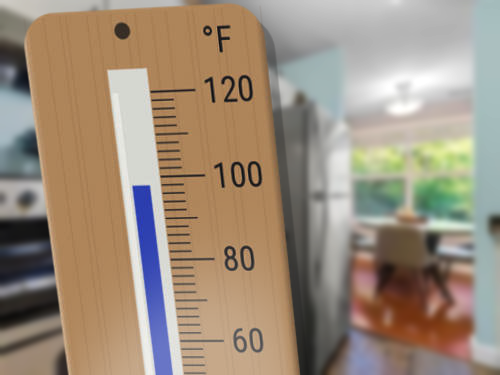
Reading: value=98 unit=°F
